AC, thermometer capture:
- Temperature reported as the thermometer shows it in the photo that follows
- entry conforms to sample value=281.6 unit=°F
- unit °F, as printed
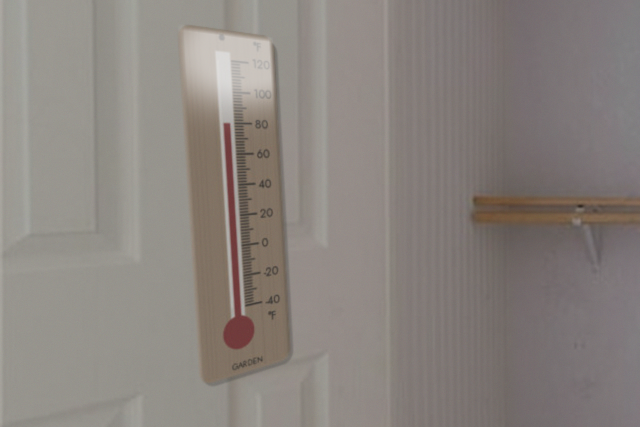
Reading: value=80 unit=°F
